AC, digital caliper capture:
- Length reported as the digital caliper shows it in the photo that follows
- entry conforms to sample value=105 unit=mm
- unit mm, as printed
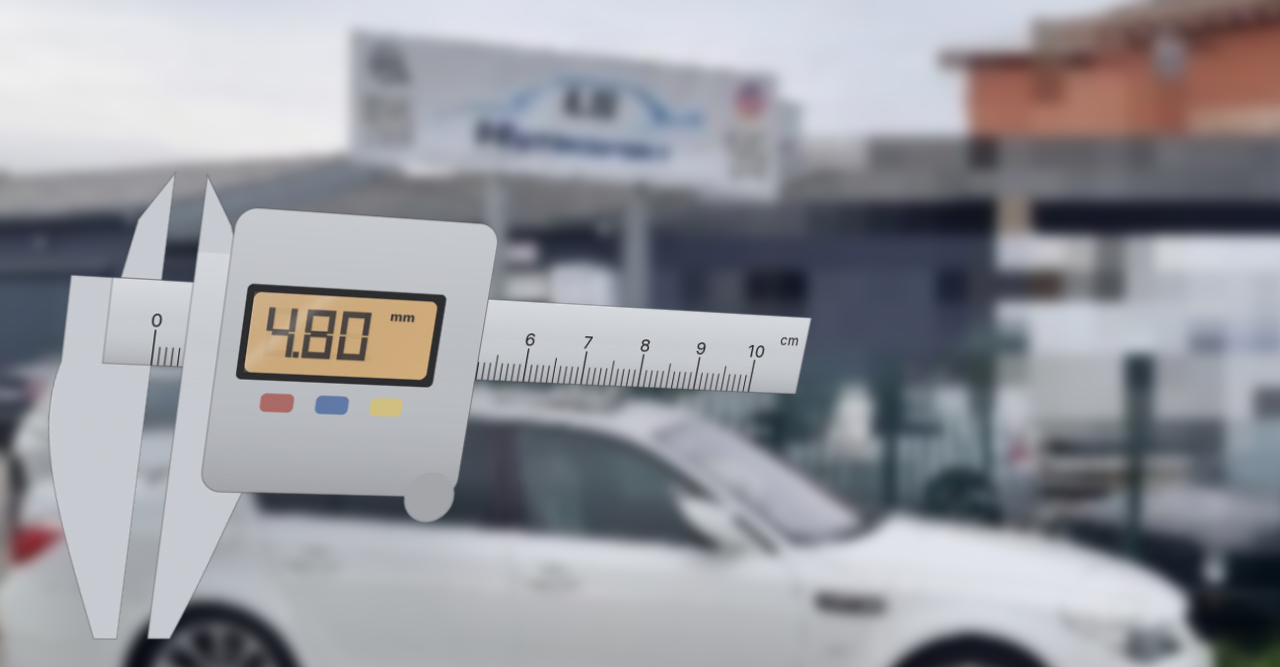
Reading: value=4.80 unit=mm
